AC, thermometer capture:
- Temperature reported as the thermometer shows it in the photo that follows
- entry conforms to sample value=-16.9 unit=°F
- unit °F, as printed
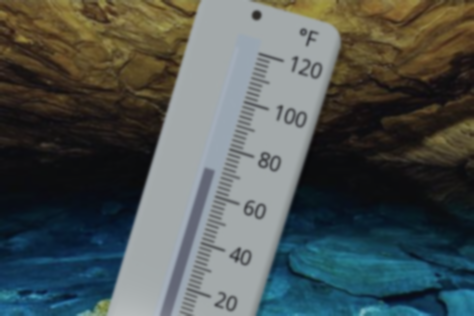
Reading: value=70 unit=°F
